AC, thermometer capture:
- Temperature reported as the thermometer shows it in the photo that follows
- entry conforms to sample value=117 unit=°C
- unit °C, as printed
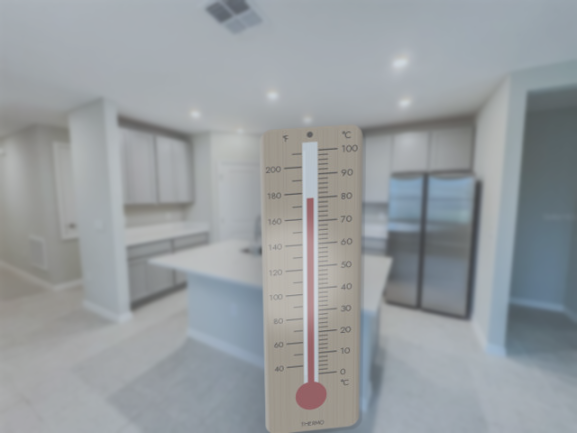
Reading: value=80 unit=°C
